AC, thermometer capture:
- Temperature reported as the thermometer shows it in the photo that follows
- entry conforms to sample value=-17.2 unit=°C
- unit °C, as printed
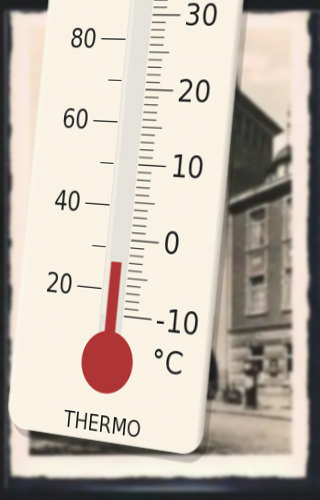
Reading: value=-3 unit=°C
